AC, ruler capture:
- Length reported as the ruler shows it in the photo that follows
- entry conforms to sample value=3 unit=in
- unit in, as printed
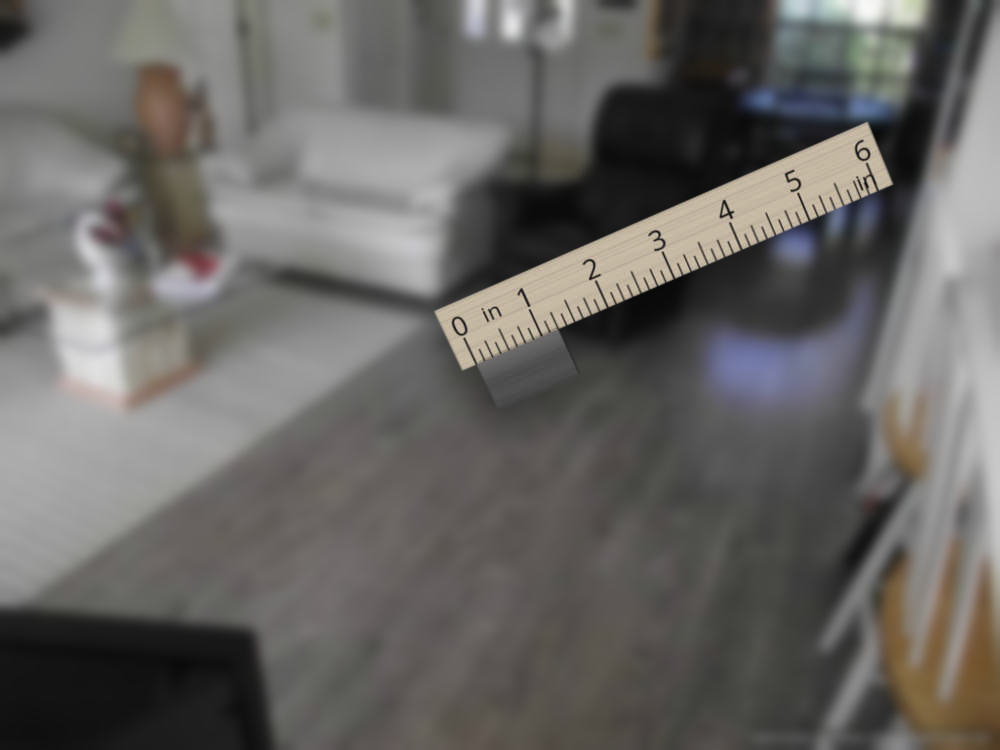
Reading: value=1.25 unit=in
